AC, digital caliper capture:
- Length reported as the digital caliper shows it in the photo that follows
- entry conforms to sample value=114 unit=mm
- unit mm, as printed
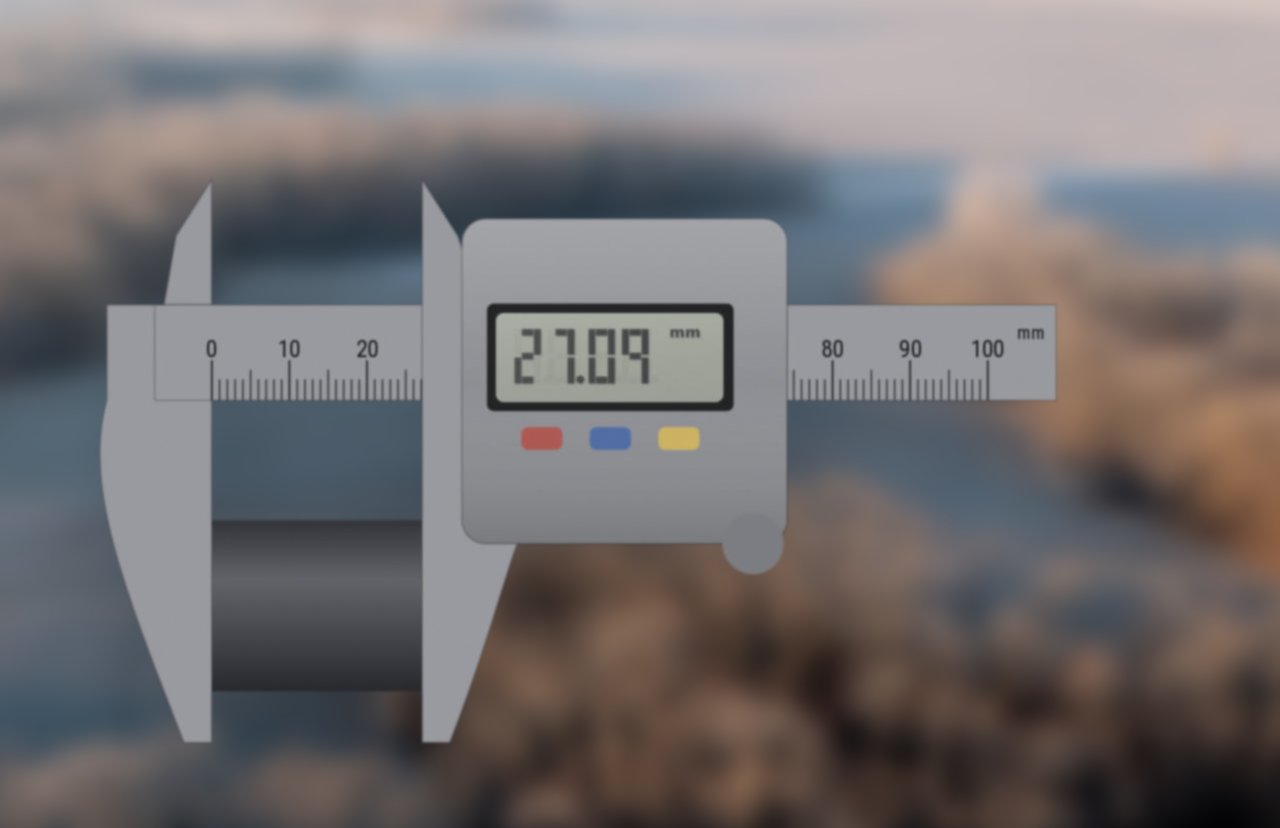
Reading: value=27.09 unit=mm
